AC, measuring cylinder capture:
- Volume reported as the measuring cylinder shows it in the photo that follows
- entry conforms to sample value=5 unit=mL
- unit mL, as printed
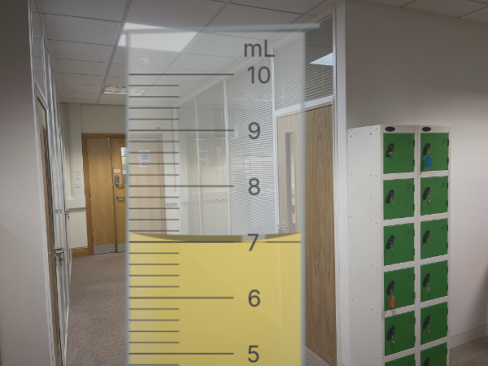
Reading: value=7 unit=mL
